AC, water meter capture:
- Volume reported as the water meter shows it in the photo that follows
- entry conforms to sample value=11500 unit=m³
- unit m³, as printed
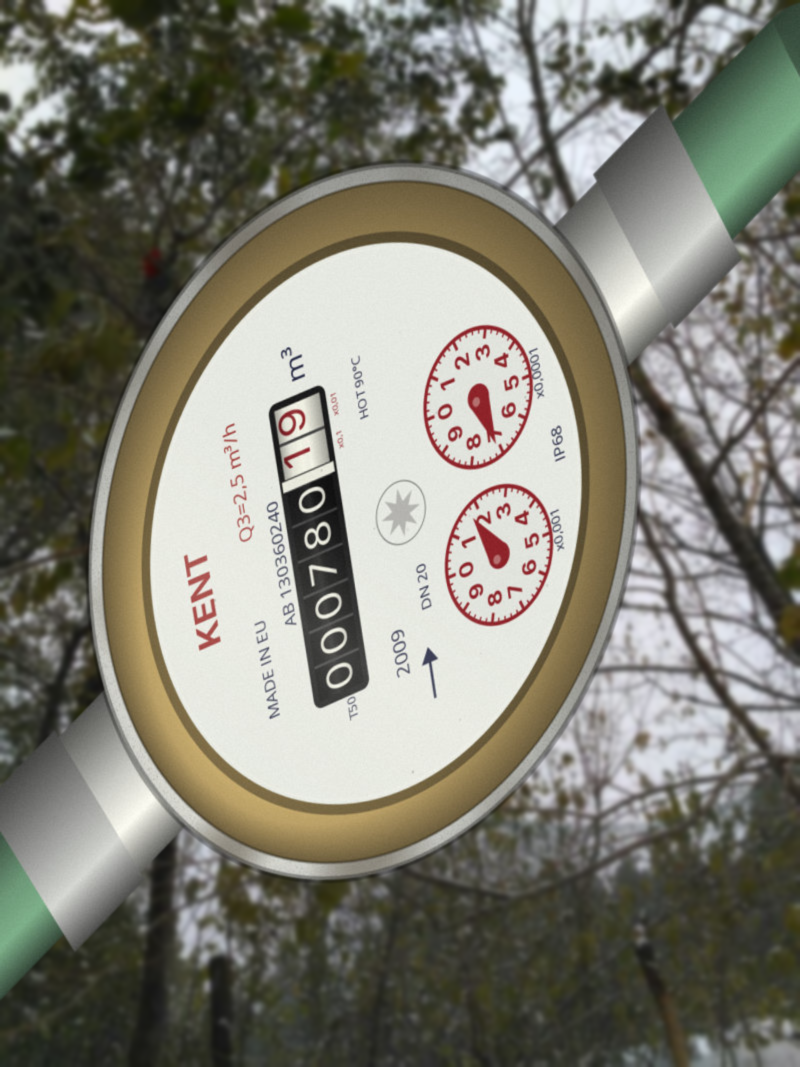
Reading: value=780.1917 unit=m³
